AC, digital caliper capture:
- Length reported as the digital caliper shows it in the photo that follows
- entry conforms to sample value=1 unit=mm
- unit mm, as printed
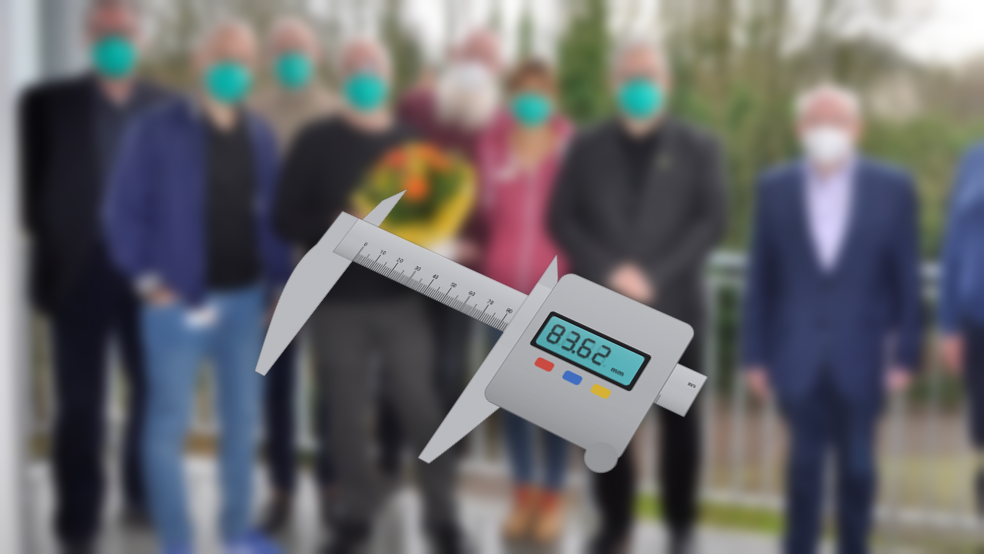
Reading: value=83.62 unit=mm
